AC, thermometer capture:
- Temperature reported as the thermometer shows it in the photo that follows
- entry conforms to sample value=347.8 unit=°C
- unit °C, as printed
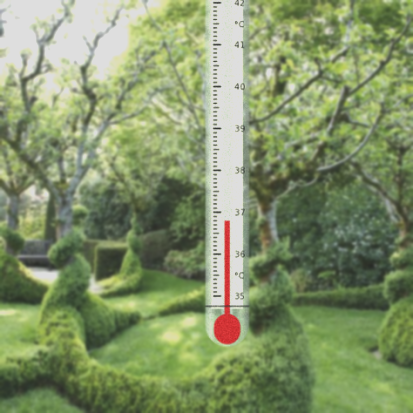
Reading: value=36.8 unit=°C
